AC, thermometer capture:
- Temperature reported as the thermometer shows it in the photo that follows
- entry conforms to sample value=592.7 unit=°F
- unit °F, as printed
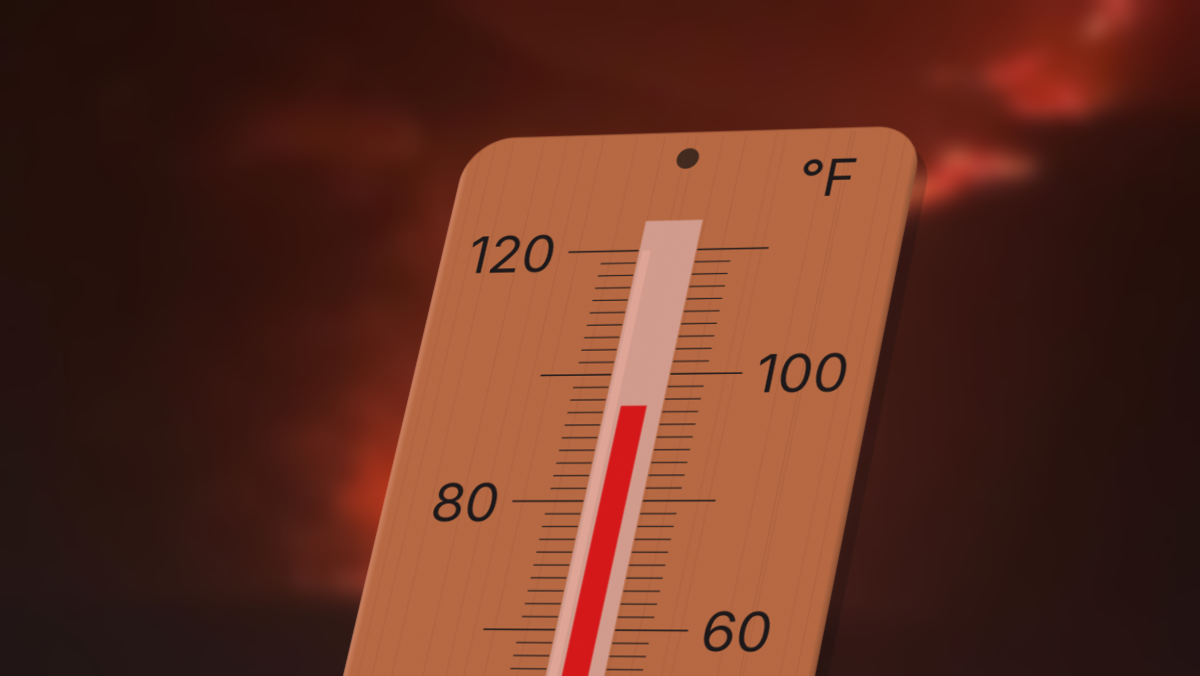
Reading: value=95 unit=°F
